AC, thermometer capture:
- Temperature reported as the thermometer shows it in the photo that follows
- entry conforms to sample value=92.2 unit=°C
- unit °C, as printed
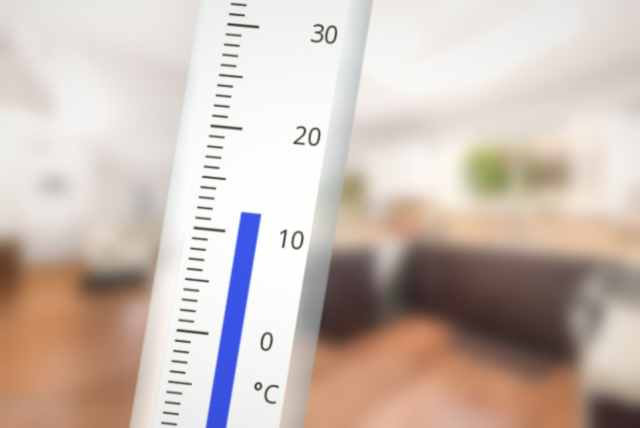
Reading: value=12 unit=°C
